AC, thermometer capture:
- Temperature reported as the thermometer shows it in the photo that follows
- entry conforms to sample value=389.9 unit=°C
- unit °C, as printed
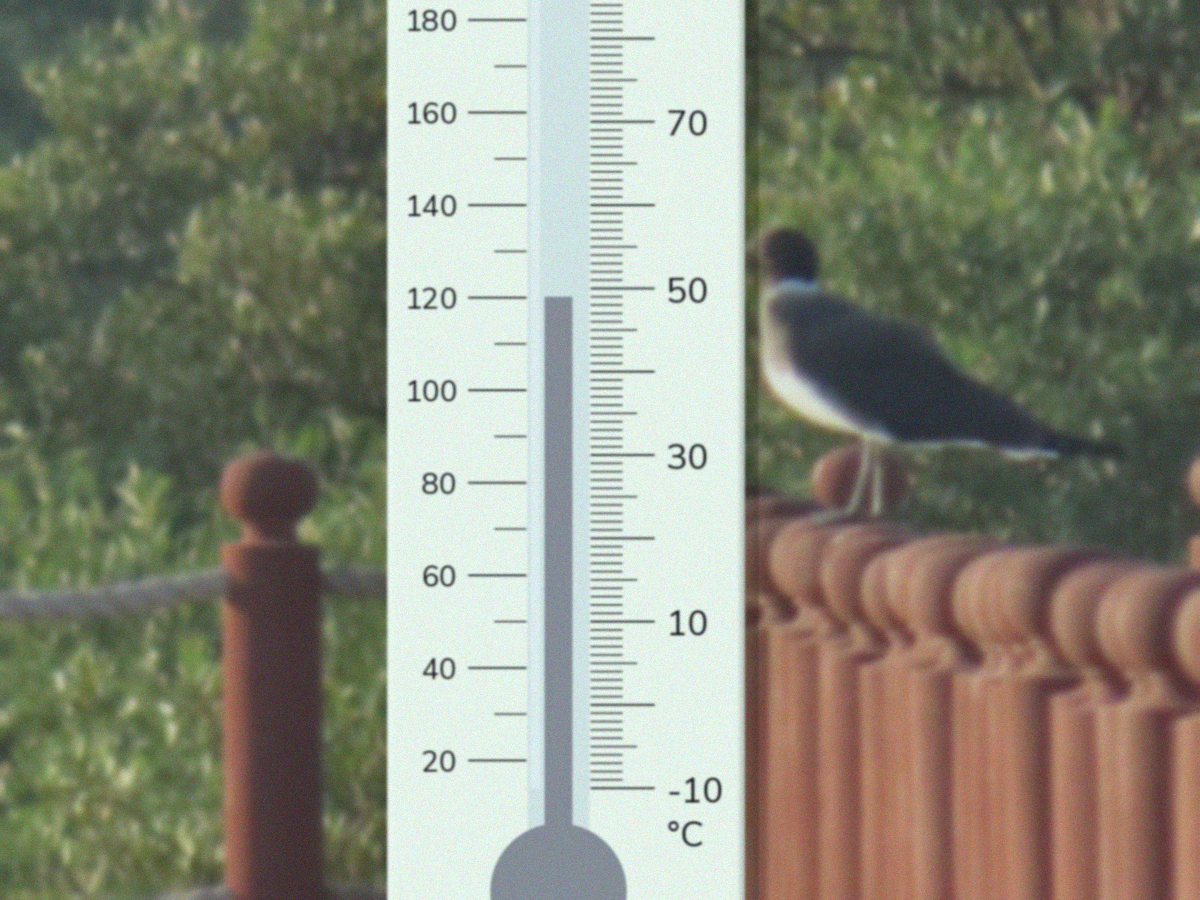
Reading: value=49 unit=°C
